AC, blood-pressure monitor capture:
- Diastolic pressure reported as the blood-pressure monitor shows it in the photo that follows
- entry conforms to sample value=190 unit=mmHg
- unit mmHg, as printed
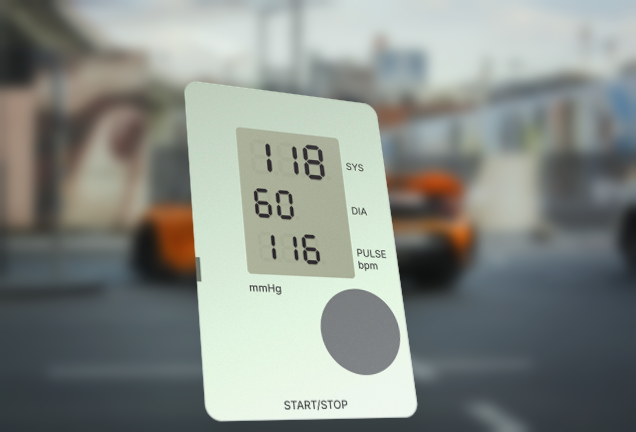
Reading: value=60 unit=mmHg
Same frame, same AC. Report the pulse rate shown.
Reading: value=116 unit=bpm
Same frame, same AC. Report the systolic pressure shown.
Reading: value=118 unit=mmHg
